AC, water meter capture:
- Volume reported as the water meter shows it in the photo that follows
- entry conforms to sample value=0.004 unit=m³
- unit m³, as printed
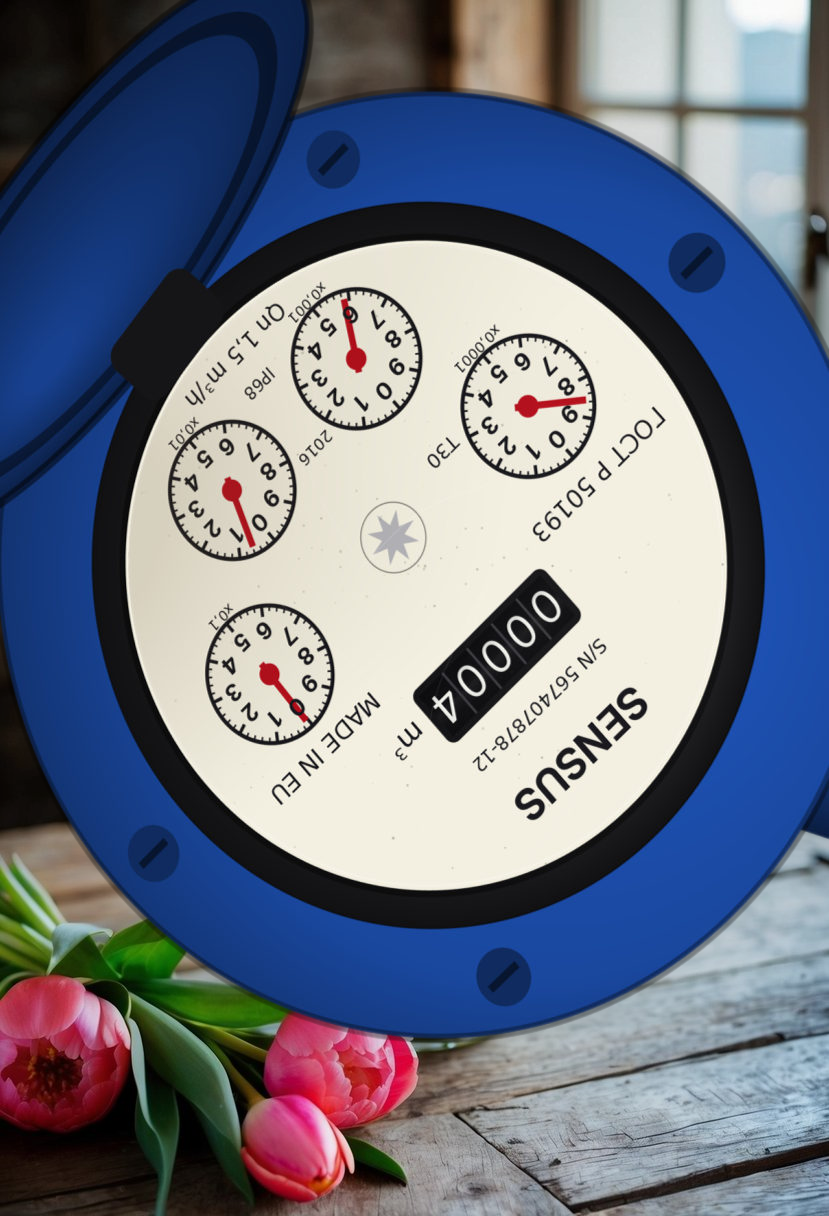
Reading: value=4.0058 unit=m³
